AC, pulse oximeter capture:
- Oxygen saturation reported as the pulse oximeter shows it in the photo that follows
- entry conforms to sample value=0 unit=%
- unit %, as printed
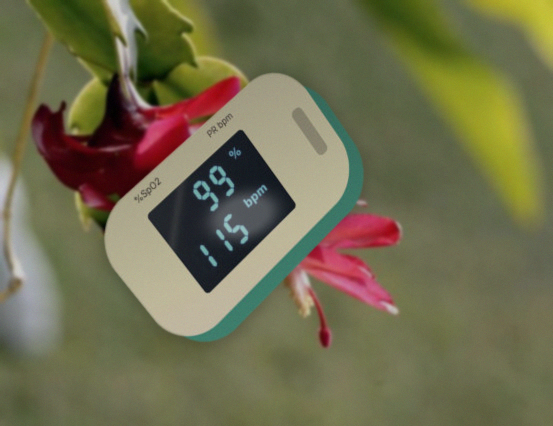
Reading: value=99 unit=%
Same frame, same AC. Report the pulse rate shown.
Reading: value=115 unit=bpm
